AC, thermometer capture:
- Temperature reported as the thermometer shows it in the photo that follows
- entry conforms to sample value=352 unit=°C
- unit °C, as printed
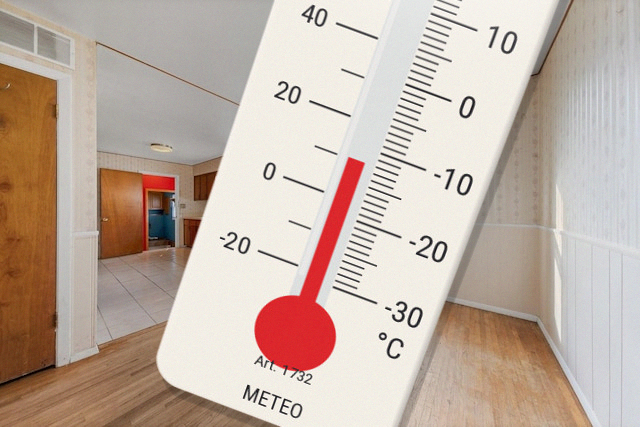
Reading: value=-12 unit=°C
